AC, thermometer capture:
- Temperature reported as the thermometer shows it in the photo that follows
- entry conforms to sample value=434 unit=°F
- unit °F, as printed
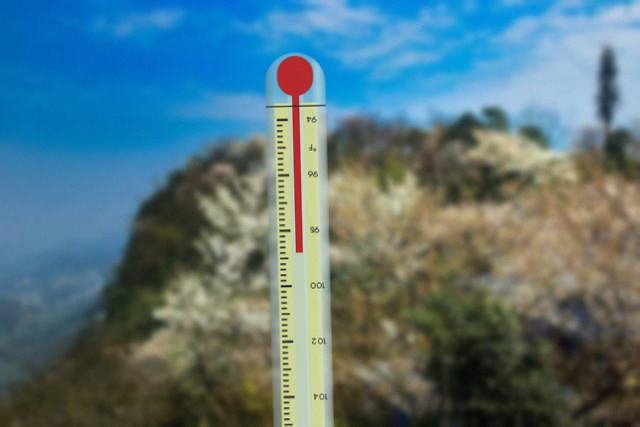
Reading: value=98.8 unit=°F
